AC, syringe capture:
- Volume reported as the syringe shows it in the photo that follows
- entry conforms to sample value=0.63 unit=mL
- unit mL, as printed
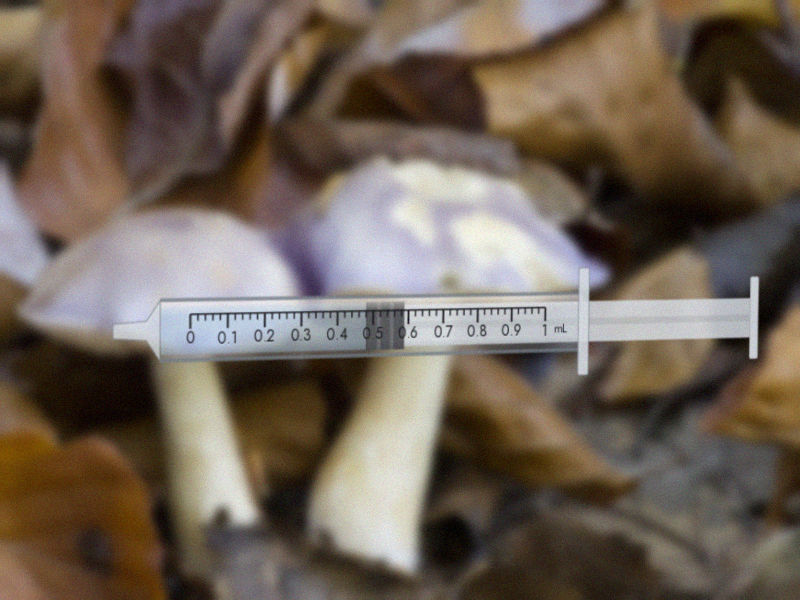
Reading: value=0.48 unit=mL
